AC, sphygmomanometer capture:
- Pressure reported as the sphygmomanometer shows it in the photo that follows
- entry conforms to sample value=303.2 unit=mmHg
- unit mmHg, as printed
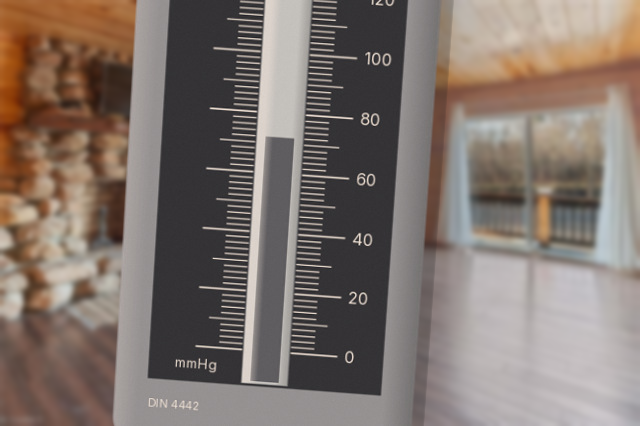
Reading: value=72 unit=mmHg
